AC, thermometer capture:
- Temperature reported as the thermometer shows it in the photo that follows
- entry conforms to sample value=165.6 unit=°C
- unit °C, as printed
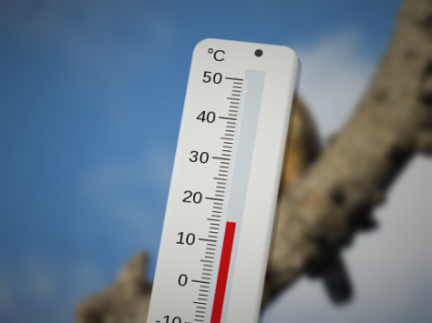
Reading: value=15 unit=°C
